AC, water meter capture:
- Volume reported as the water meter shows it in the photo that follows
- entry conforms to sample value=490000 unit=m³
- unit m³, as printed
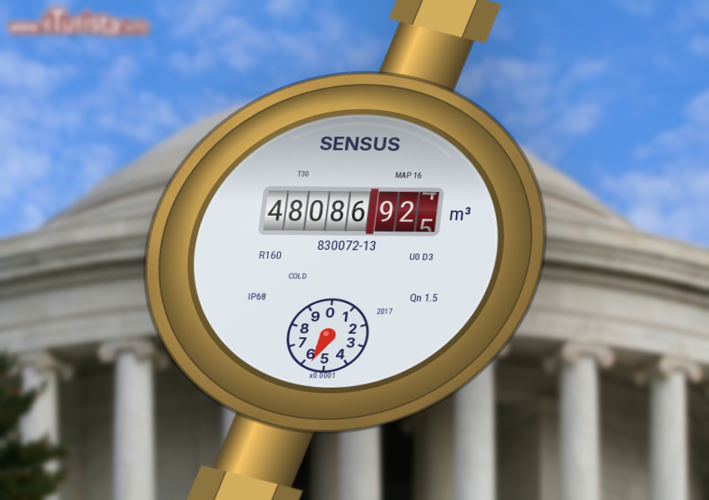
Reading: value=48086.9245 unit=m³
